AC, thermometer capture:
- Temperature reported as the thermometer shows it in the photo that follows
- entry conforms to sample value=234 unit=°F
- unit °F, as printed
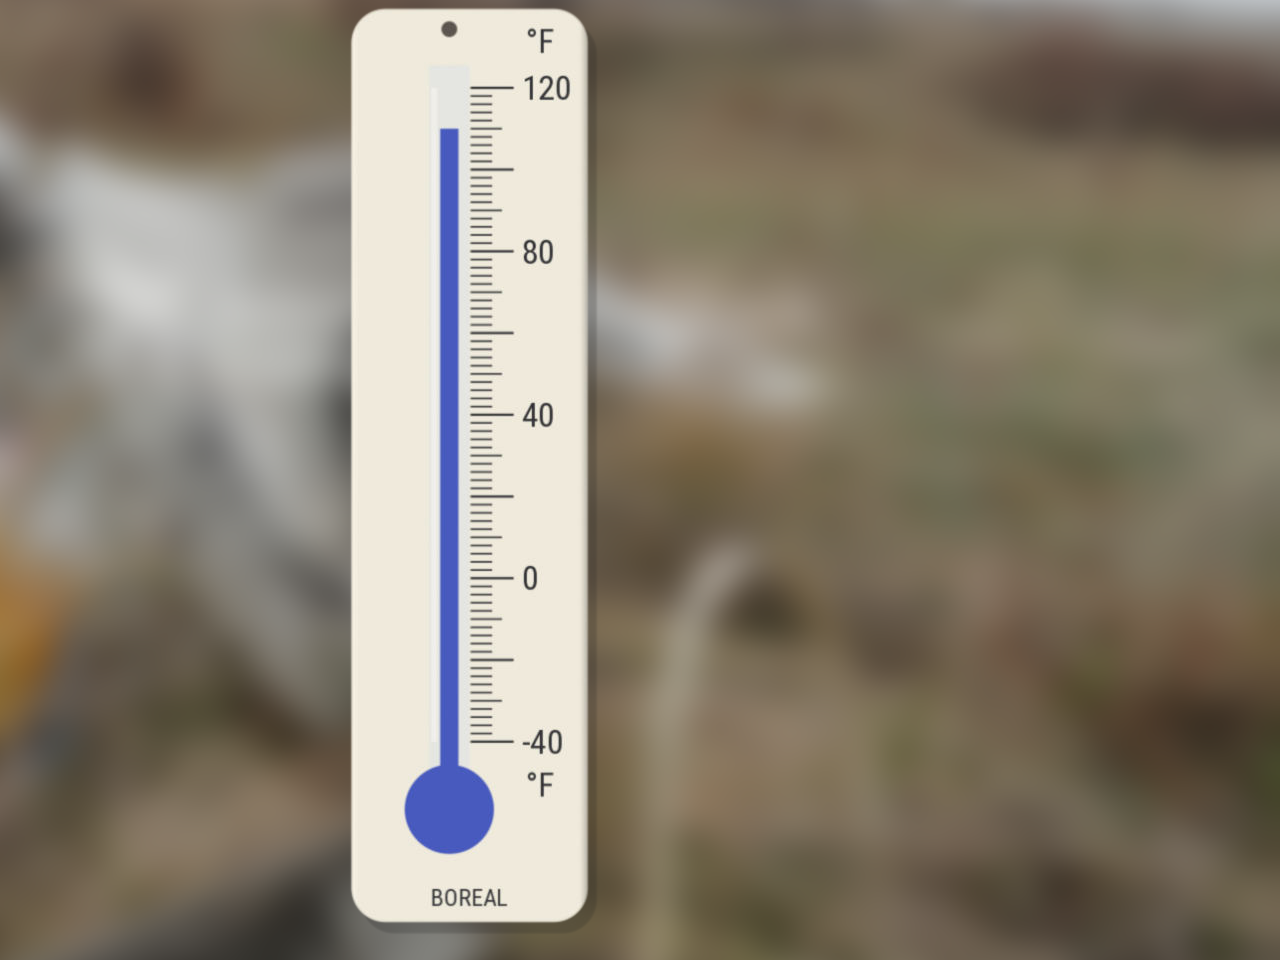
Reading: value=110 unit=°F
